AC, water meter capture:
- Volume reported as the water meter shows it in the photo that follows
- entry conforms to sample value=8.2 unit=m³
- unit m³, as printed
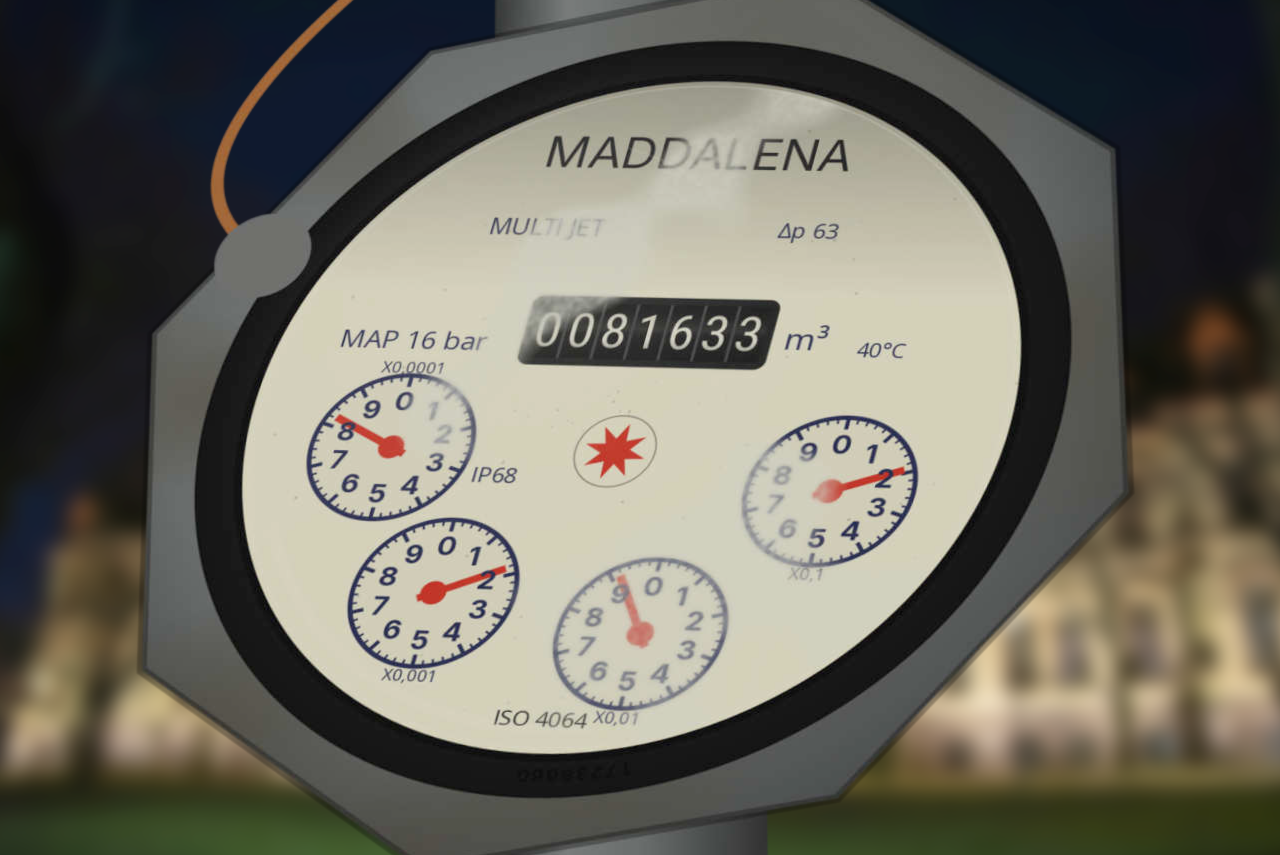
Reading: value=81633.1918 unit=m³
